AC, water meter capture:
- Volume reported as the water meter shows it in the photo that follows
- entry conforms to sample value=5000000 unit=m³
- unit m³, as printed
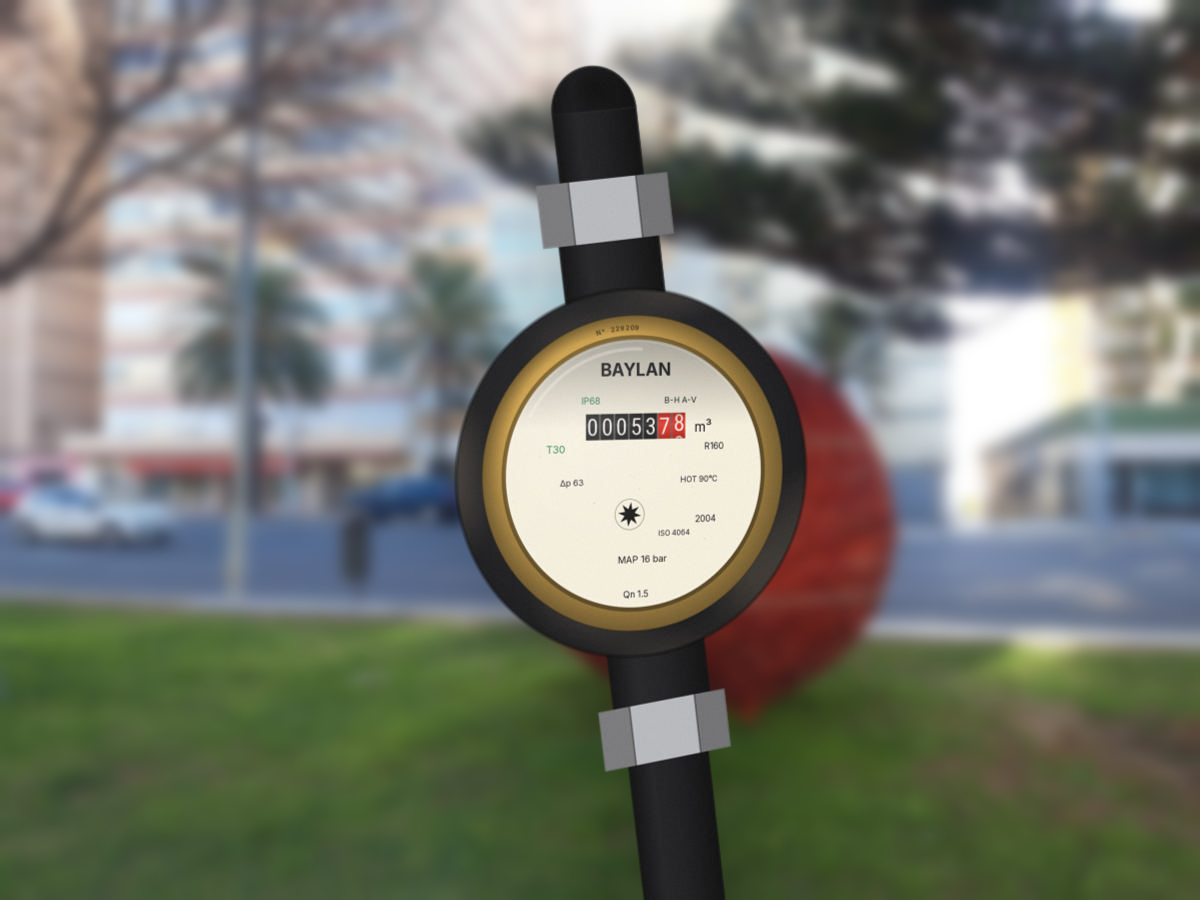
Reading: value=53.78 unit=m³
